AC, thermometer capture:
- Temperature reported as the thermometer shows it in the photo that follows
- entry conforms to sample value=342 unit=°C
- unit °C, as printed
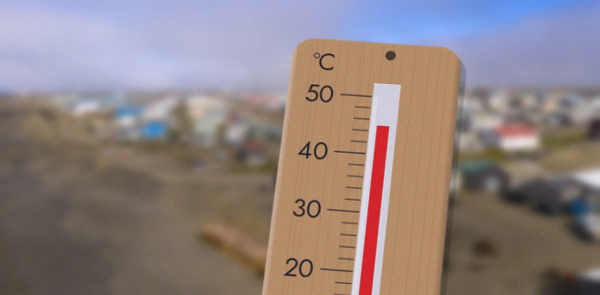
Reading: value=45 unit=°C
